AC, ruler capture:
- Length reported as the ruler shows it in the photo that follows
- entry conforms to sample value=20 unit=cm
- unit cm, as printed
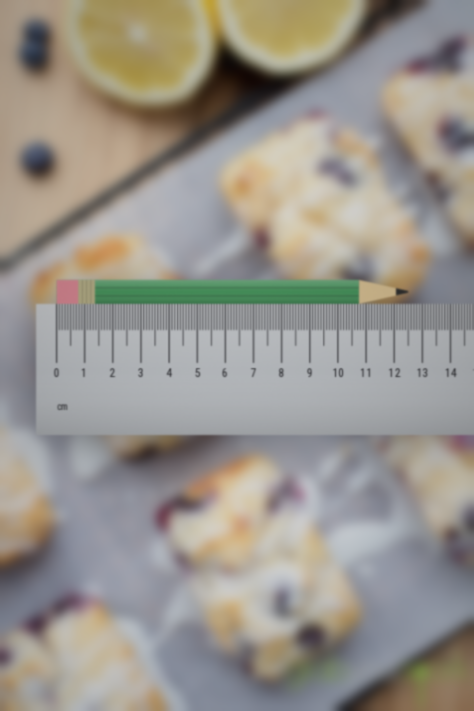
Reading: value=12.5 unit=cm
